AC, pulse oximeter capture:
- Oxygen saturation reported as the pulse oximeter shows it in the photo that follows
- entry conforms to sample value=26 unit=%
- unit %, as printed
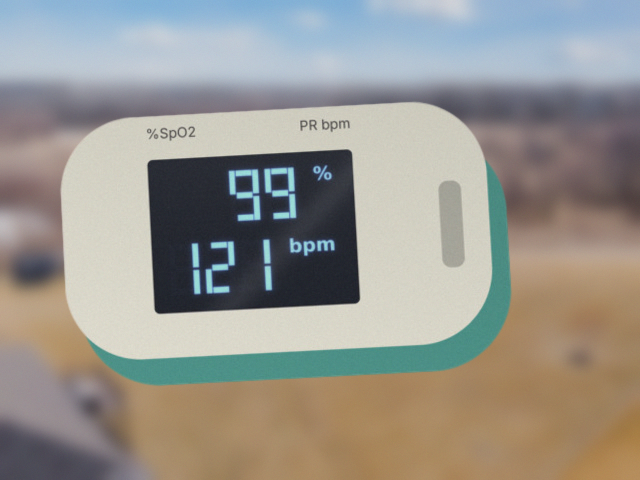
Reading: value=99 unit=%
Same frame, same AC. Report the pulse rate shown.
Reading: value=121 unit=bpm
